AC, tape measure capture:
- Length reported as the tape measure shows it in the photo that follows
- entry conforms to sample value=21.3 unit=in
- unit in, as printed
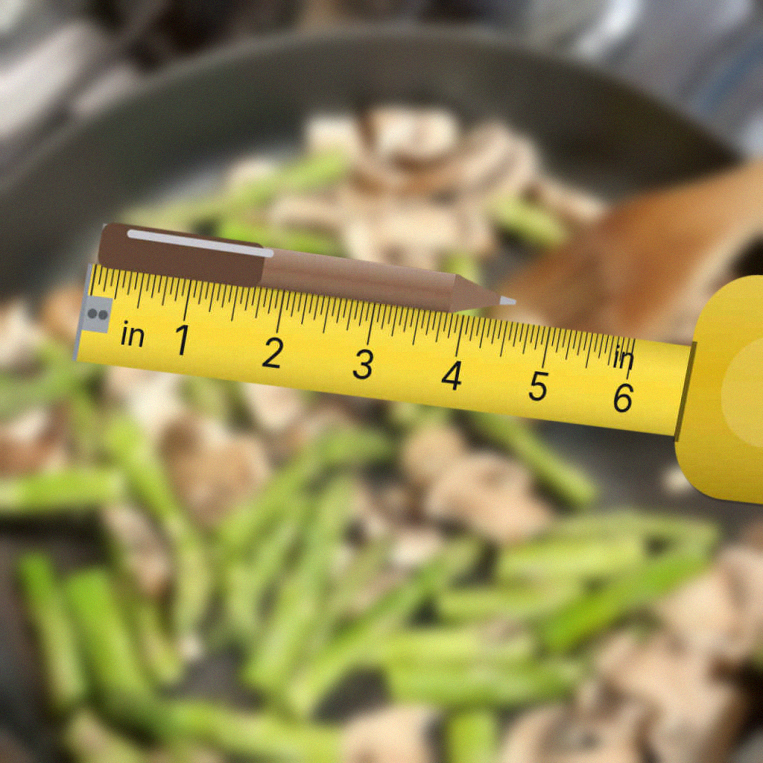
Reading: value=4.5625 unit=in
